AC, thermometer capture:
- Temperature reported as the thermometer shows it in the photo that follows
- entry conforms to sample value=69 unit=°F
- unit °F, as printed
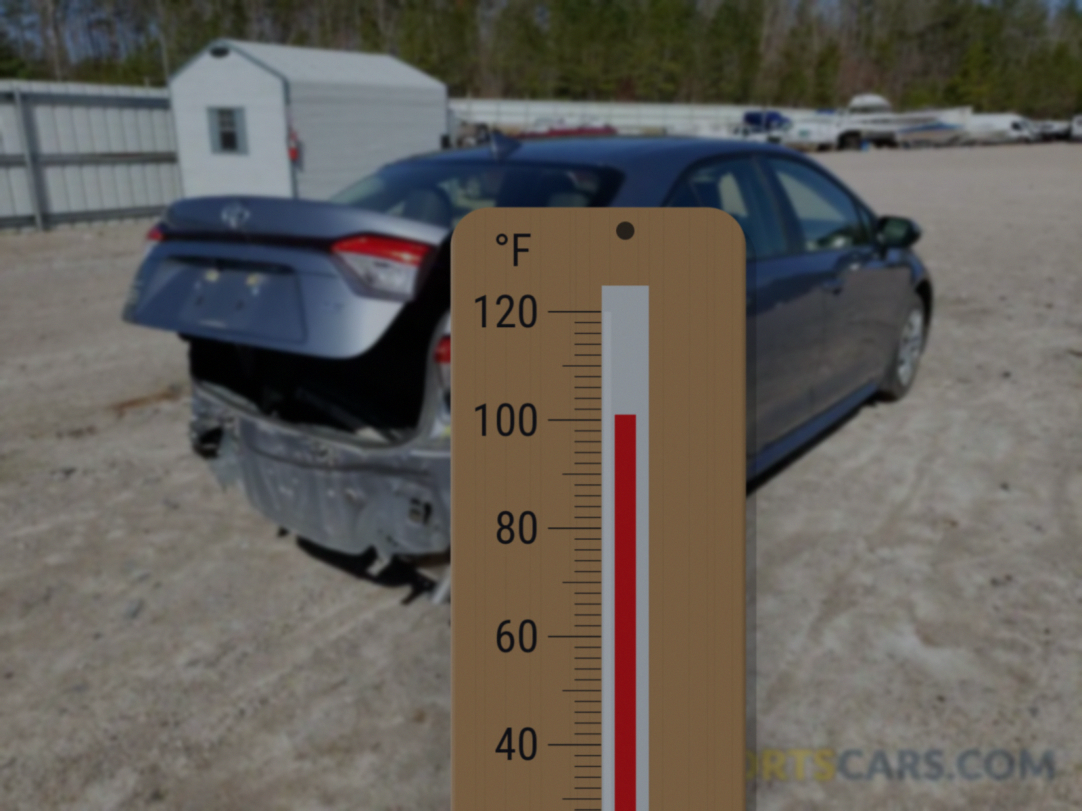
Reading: value=101 unit=°F
